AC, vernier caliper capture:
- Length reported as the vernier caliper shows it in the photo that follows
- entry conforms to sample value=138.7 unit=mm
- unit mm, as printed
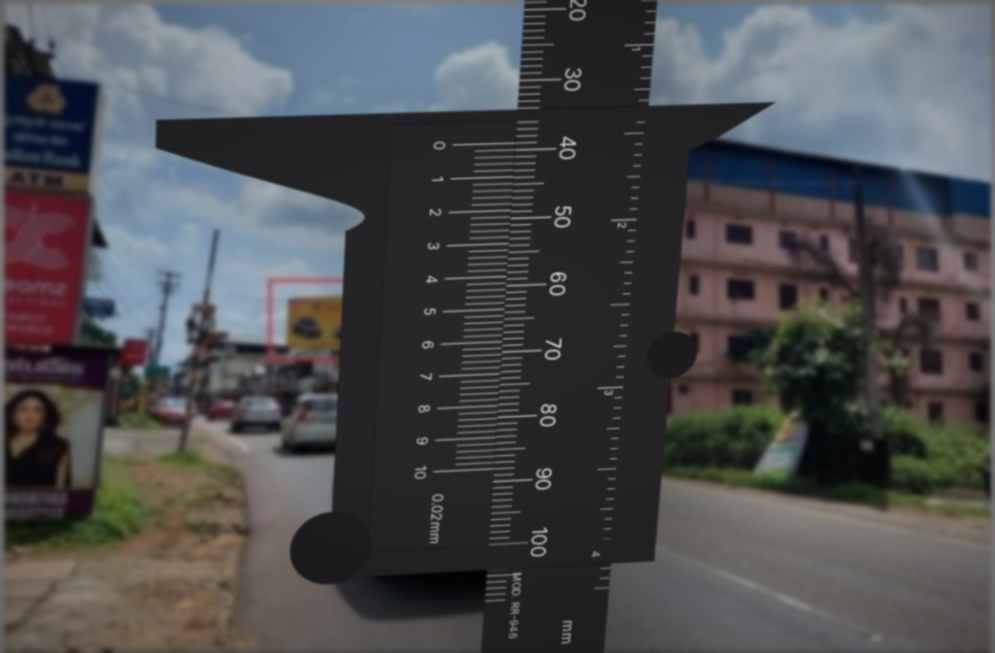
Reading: value=39.0 unit=mm
